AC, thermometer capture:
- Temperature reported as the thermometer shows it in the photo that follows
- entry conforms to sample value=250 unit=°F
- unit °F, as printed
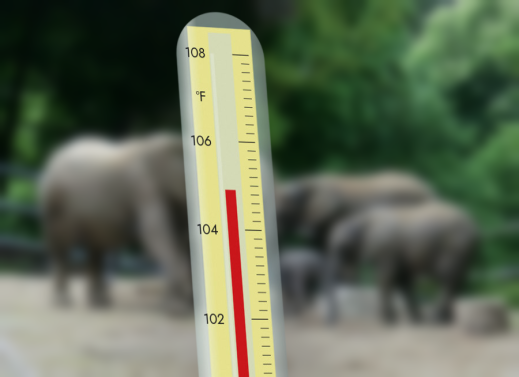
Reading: value=104.9 unit=°F
